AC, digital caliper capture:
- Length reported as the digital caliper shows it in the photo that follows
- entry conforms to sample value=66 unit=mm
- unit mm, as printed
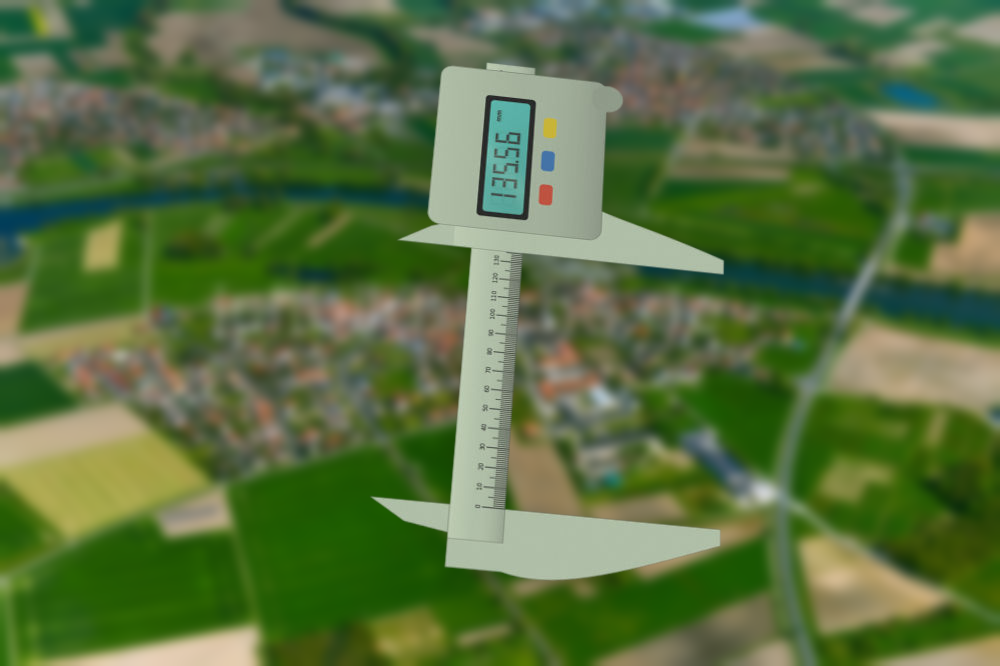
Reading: value=135.56 unit=mm
